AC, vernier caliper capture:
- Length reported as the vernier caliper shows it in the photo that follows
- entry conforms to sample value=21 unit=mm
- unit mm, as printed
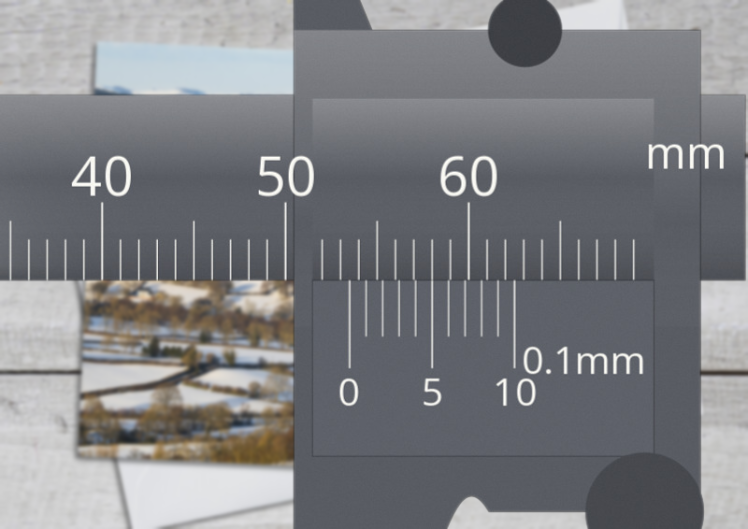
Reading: value=53.5 unit=mm
